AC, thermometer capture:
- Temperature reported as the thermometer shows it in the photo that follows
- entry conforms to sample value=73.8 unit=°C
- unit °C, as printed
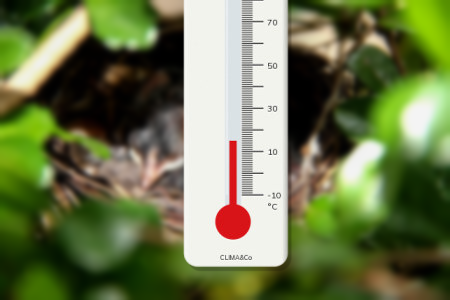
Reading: value=15 unit=°C
